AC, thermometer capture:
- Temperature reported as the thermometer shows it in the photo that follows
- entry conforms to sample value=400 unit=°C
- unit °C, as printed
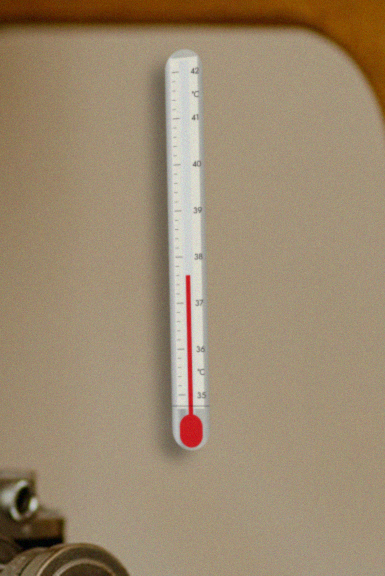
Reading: value=37.6 unit=°C
